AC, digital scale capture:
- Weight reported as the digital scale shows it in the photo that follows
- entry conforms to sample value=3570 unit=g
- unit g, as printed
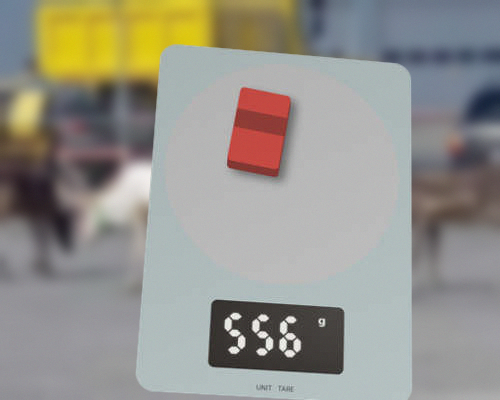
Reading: value=556 unit=g
